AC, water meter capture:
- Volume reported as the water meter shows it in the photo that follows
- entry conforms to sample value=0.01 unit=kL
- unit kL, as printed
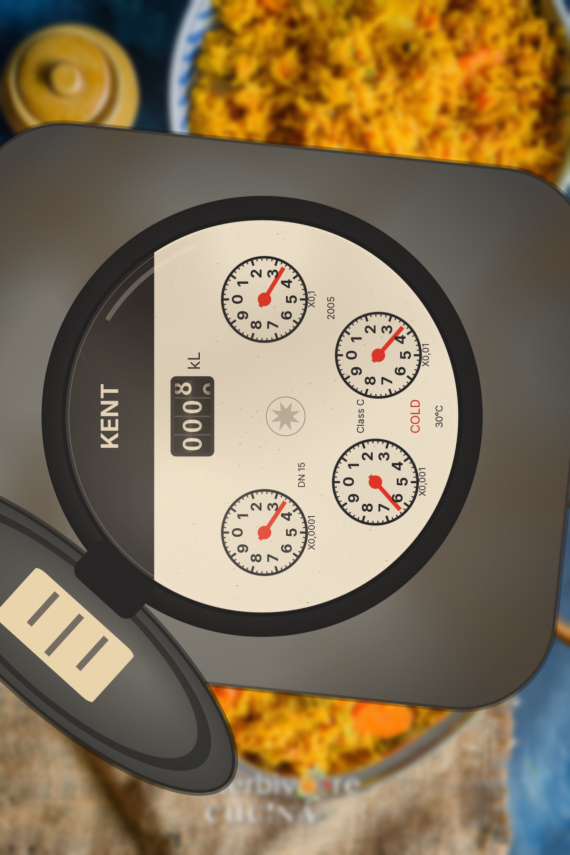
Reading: value=8.3363 unit=kL
